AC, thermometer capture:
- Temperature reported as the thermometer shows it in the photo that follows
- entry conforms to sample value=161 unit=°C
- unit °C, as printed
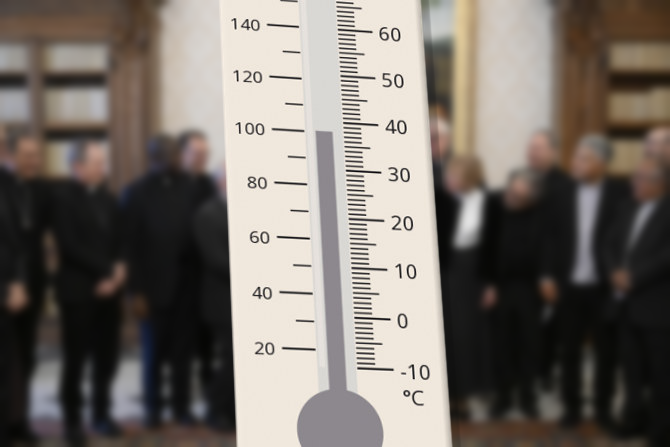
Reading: value=38 unit=°C
